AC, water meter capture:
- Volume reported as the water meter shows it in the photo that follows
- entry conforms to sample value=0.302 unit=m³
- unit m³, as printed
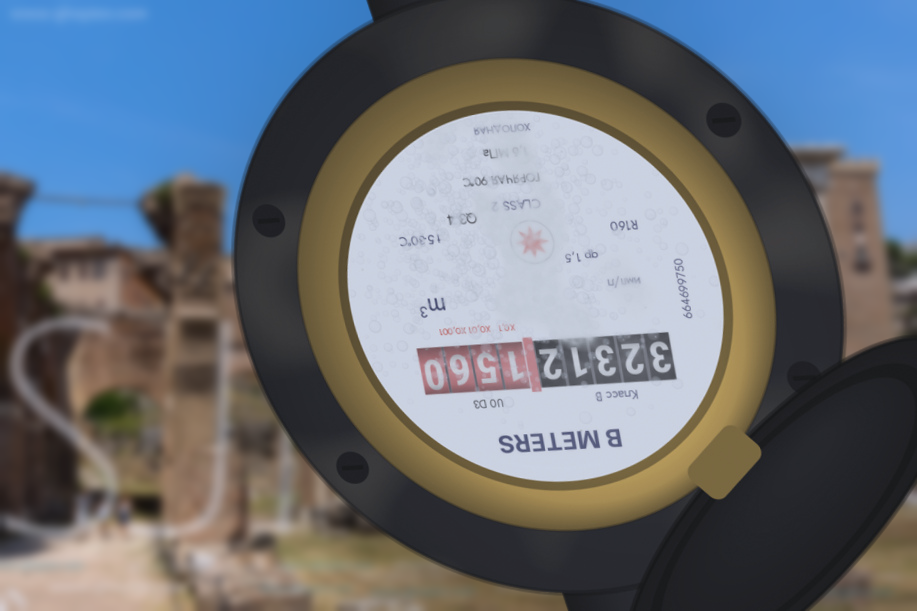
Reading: value=32312.1560 unit=m³
